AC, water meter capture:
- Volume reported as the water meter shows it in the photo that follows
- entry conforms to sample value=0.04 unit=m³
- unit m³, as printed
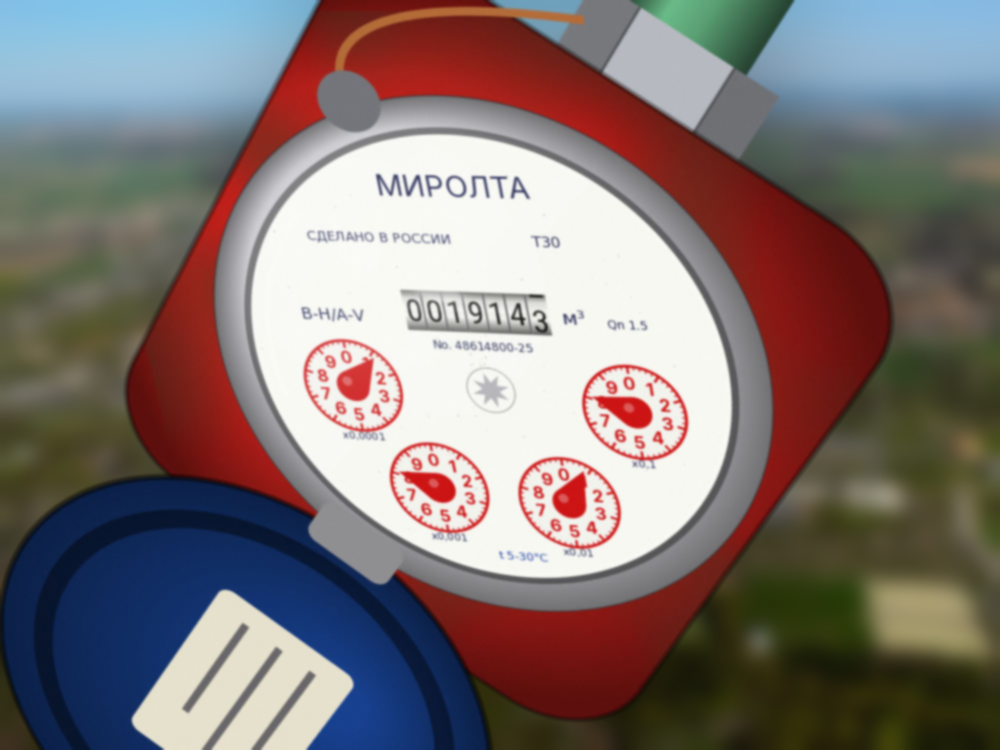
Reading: value=19142.8081 unit=m³
